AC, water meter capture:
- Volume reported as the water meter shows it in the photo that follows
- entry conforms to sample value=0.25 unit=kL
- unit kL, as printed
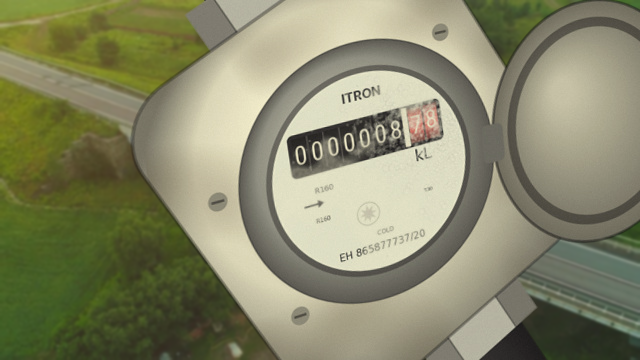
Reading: value=8.78 unit=kL
